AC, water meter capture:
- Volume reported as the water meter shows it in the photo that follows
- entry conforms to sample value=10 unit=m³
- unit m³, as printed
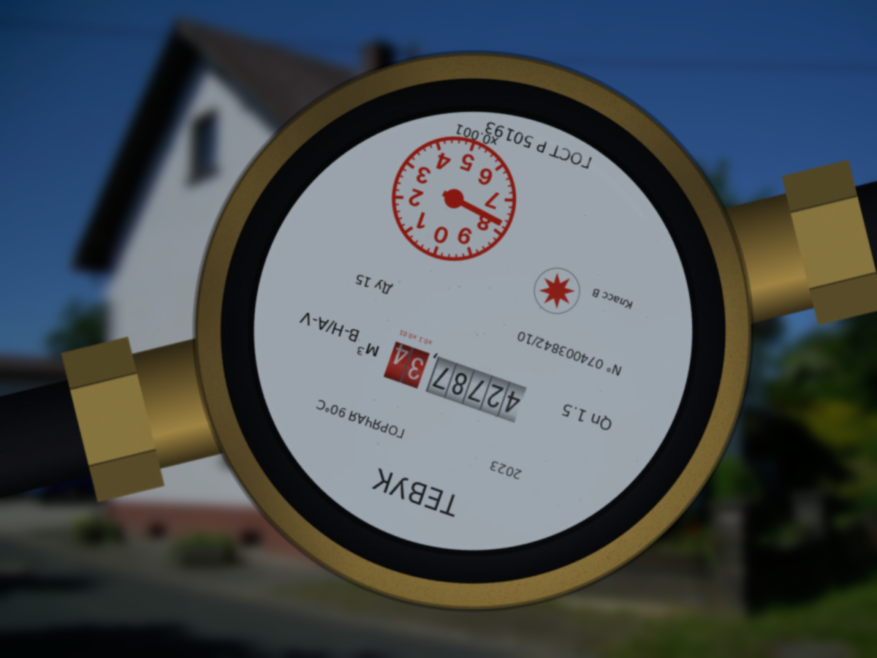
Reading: value=42787.337 unit=m³
